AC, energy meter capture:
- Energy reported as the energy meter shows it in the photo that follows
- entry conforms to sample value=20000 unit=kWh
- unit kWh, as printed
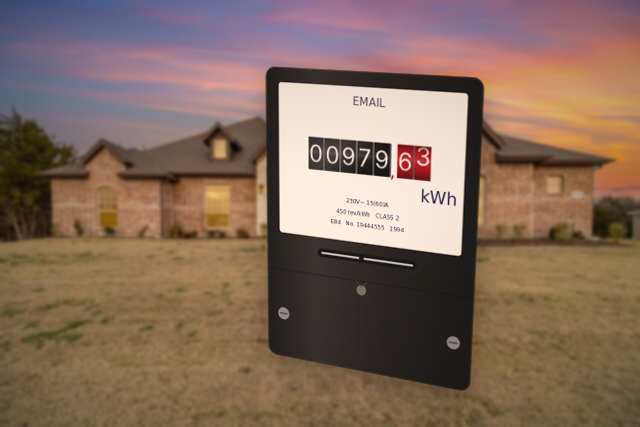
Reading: value=979.63 unit=kWh
